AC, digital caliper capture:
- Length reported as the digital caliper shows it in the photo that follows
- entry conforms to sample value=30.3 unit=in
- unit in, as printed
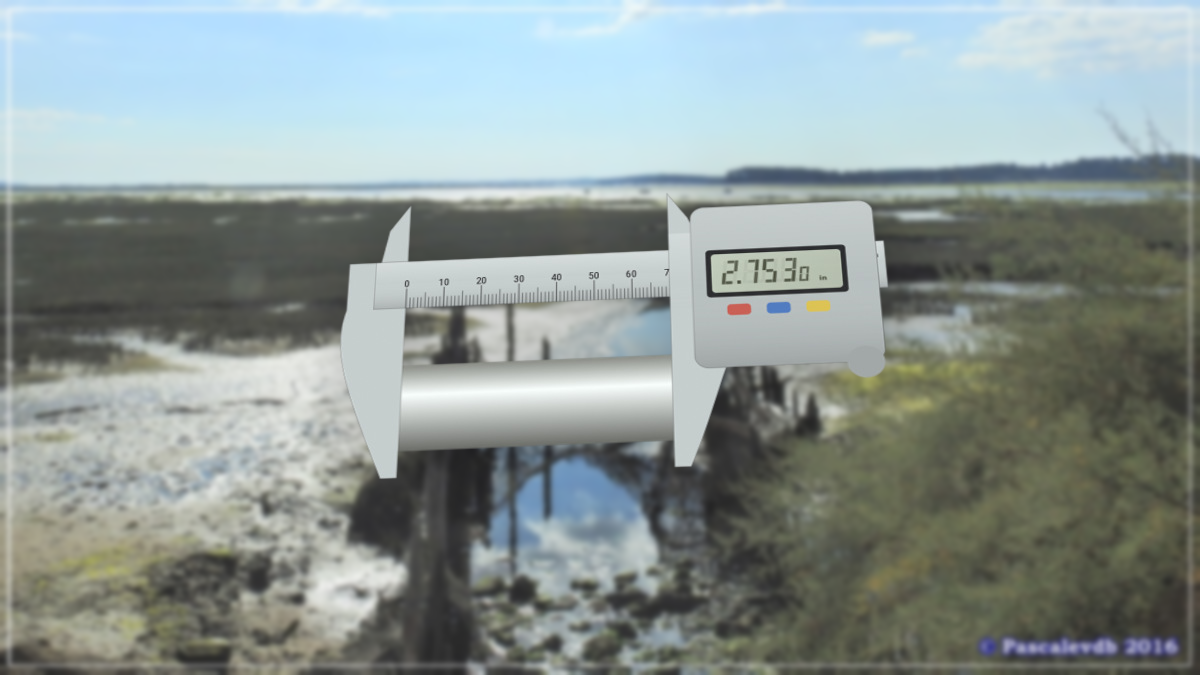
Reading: value=2.7530 unit=in
